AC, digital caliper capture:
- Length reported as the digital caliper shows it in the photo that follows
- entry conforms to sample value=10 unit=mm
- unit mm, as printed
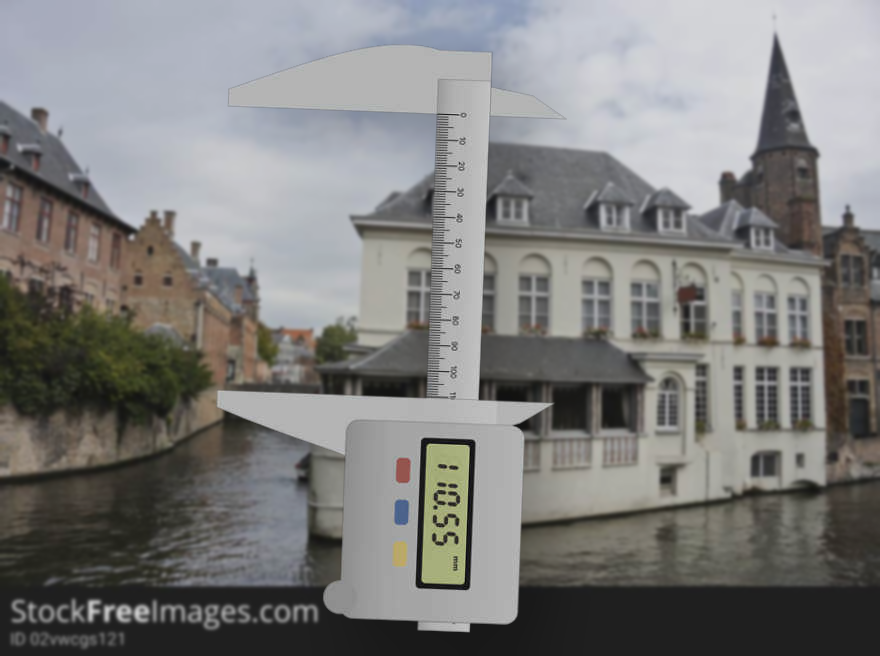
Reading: value=110.55 unit=mm
